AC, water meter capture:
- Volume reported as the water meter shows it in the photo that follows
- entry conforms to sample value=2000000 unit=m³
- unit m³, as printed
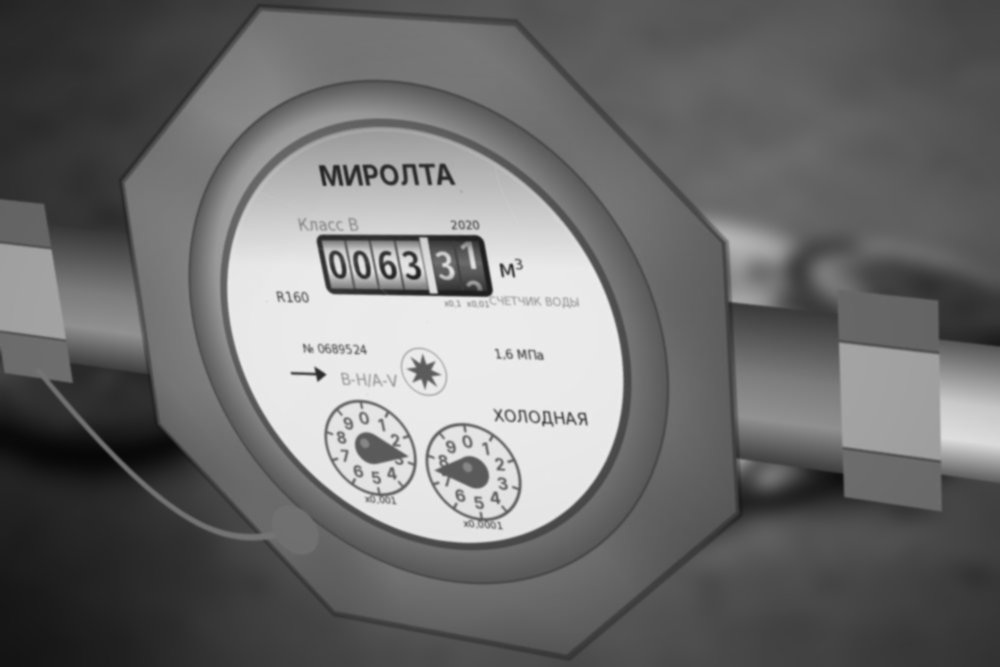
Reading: value=63.3127 unit=m³
